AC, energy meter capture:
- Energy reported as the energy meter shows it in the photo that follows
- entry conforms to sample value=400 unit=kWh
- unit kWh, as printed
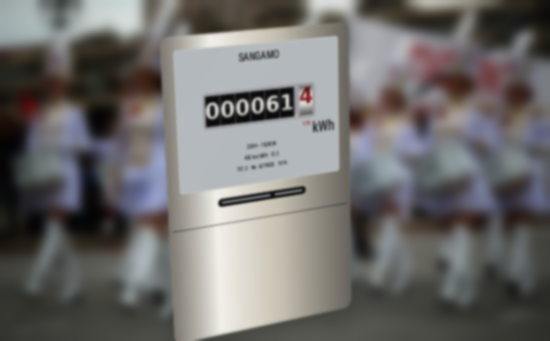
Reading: value=61.4 unit=kWh
